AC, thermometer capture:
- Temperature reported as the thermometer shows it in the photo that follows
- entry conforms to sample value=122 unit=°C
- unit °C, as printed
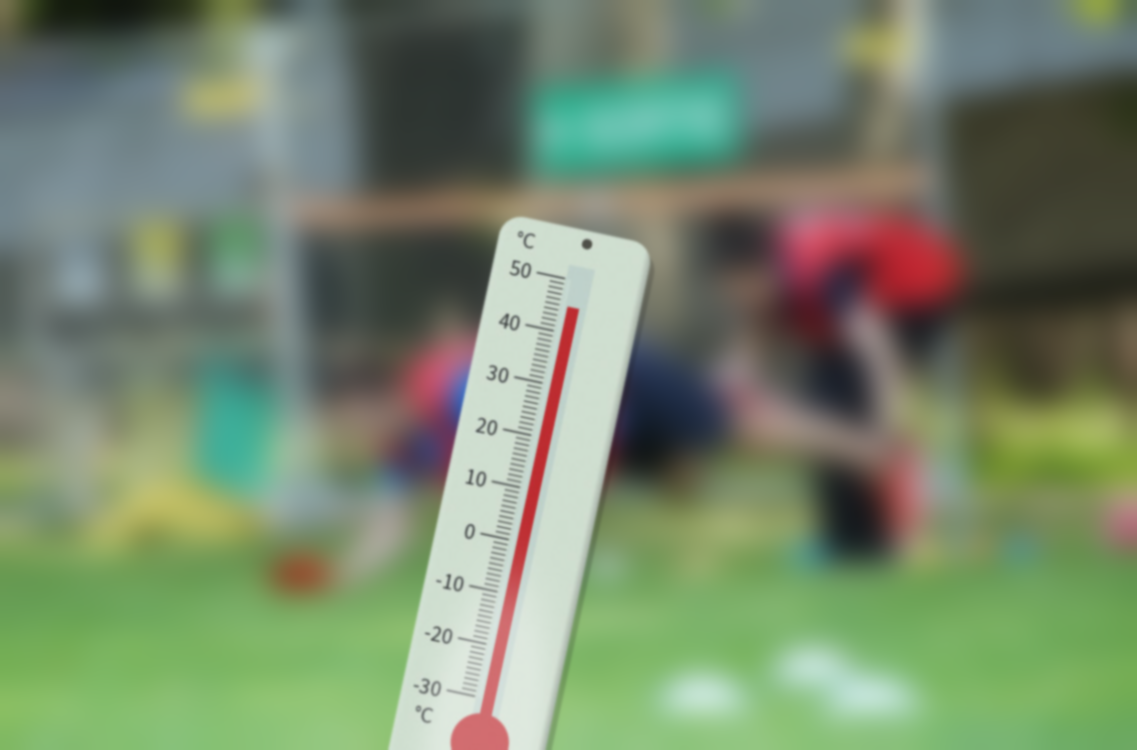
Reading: value=45 unit=°C
